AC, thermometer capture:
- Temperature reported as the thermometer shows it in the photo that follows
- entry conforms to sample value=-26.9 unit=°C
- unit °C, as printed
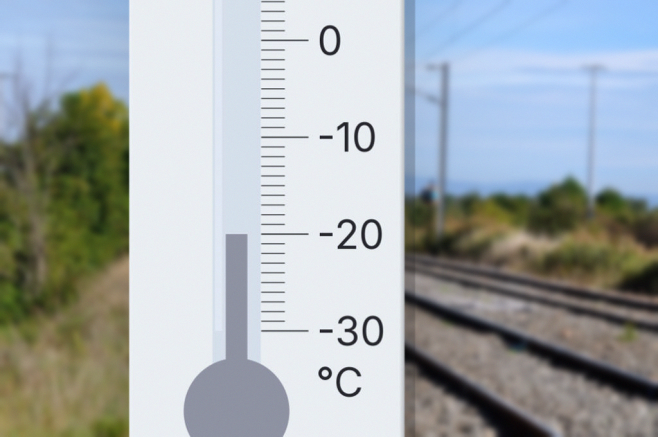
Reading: value=-20 unit=°C
